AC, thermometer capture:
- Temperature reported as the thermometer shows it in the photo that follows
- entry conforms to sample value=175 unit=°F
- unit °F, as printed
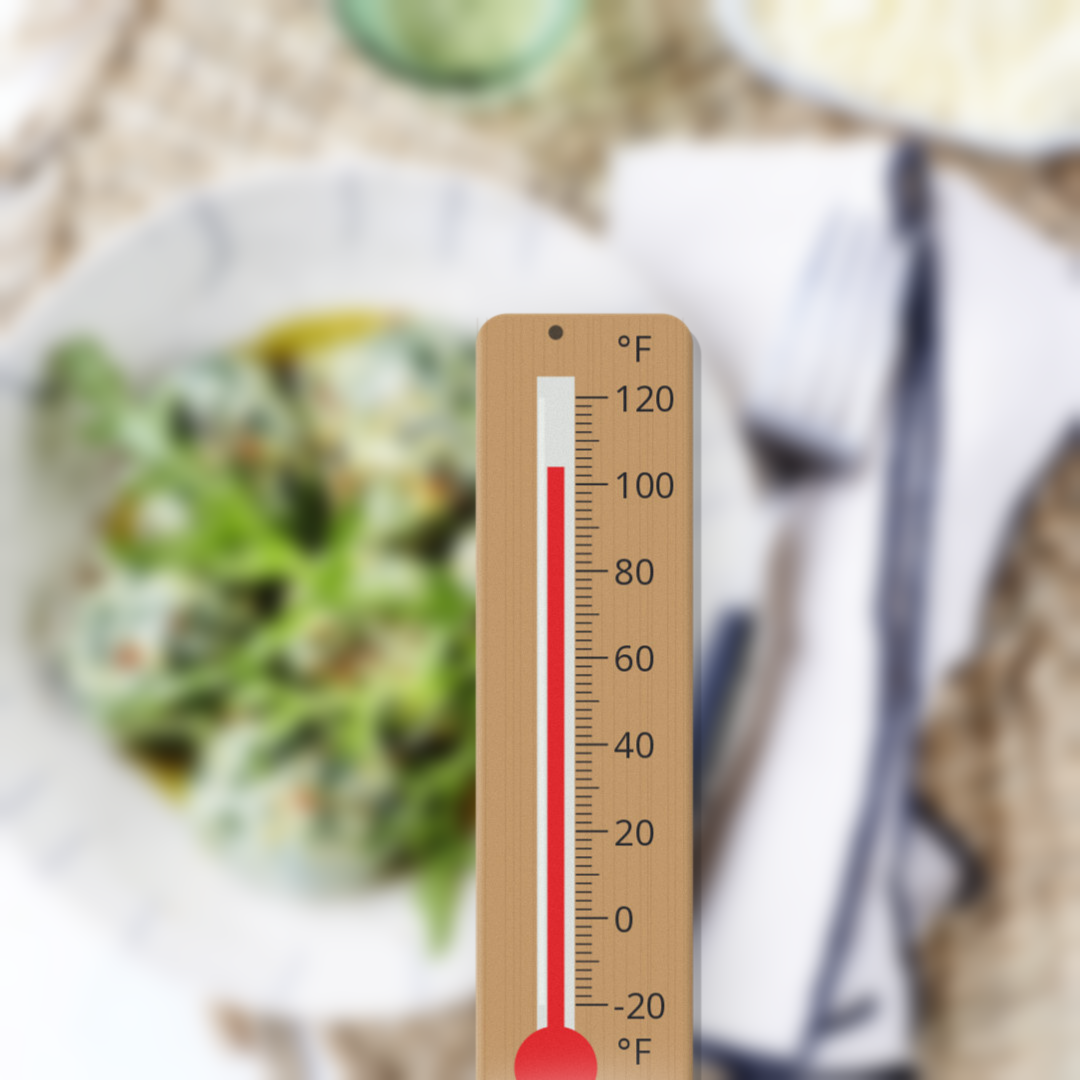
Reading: value=104 unit=°F
